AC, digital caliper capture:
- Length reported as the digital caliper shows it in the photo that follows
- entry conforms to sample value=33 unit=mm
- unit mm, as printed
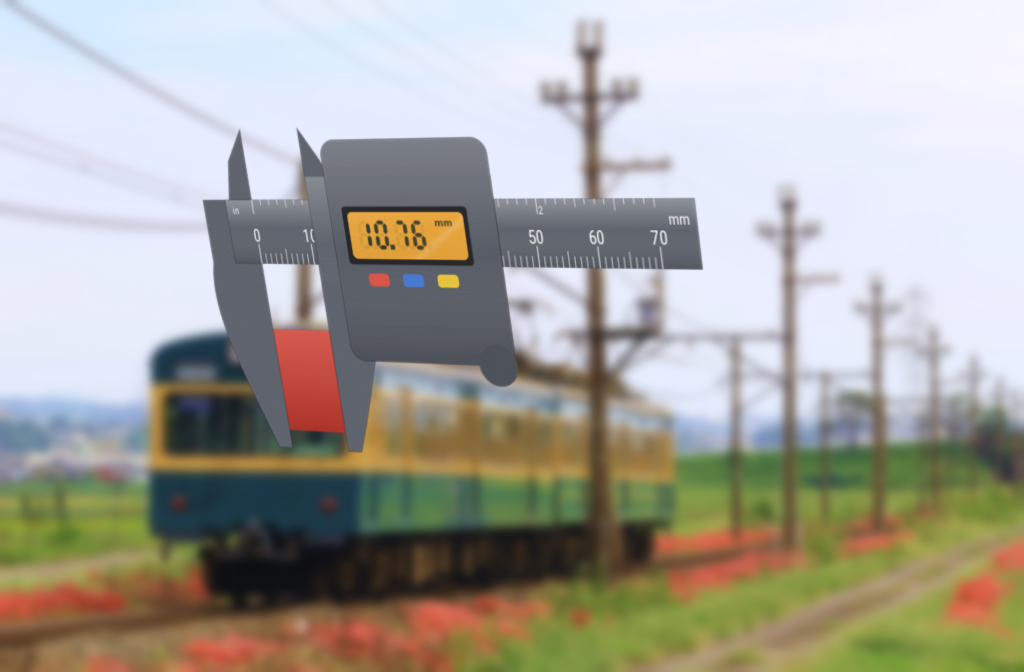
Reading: value=10.76 unit=mm
